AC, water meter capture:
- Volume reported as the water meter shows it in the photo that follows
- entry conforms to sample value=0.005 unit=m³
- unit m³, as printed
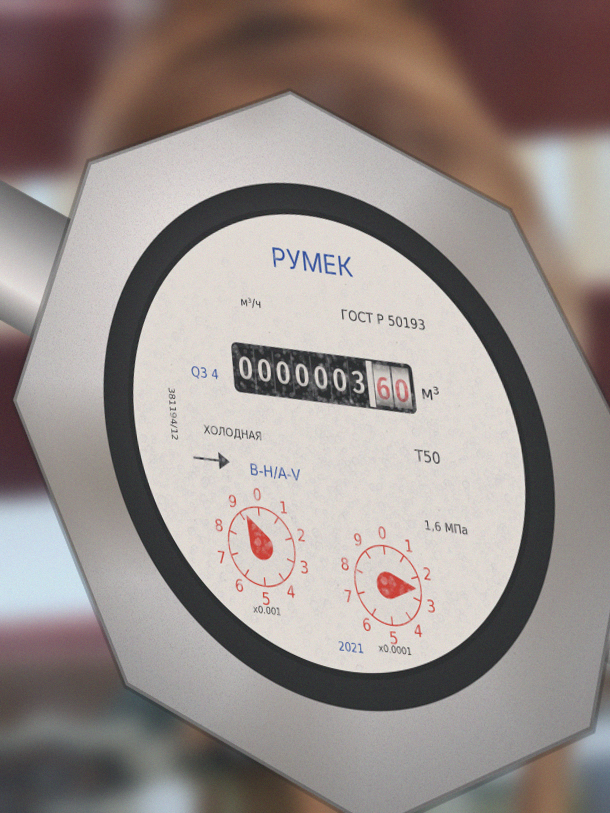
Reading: value=3.5992 unit=m³
